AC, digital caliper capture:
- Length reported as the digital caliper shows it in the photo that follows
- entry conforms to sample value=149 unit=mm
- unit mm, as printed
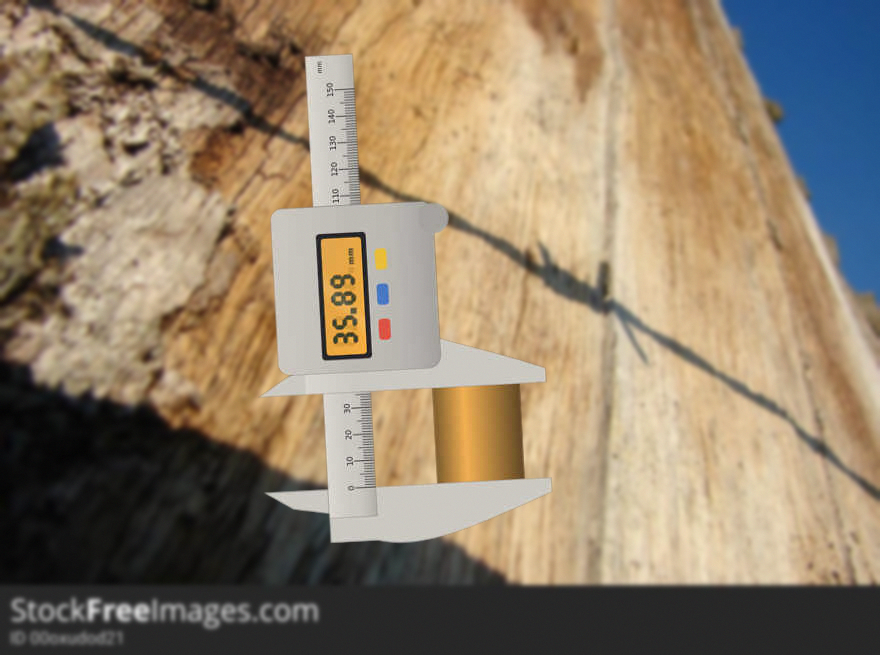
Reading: value=35.89 unit=mm
